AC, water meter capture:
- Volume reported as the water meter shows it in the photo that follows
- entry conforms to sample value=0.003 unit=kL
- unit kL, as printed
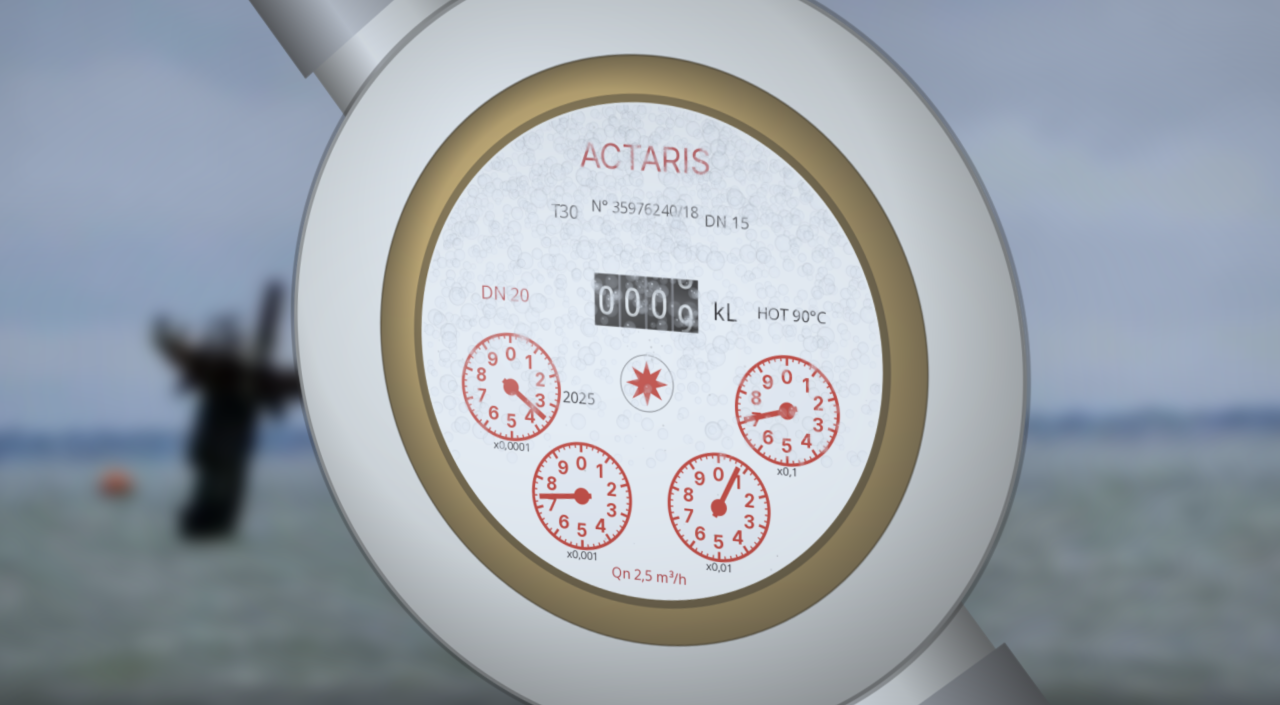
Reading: value=8.7073 unit=kL
